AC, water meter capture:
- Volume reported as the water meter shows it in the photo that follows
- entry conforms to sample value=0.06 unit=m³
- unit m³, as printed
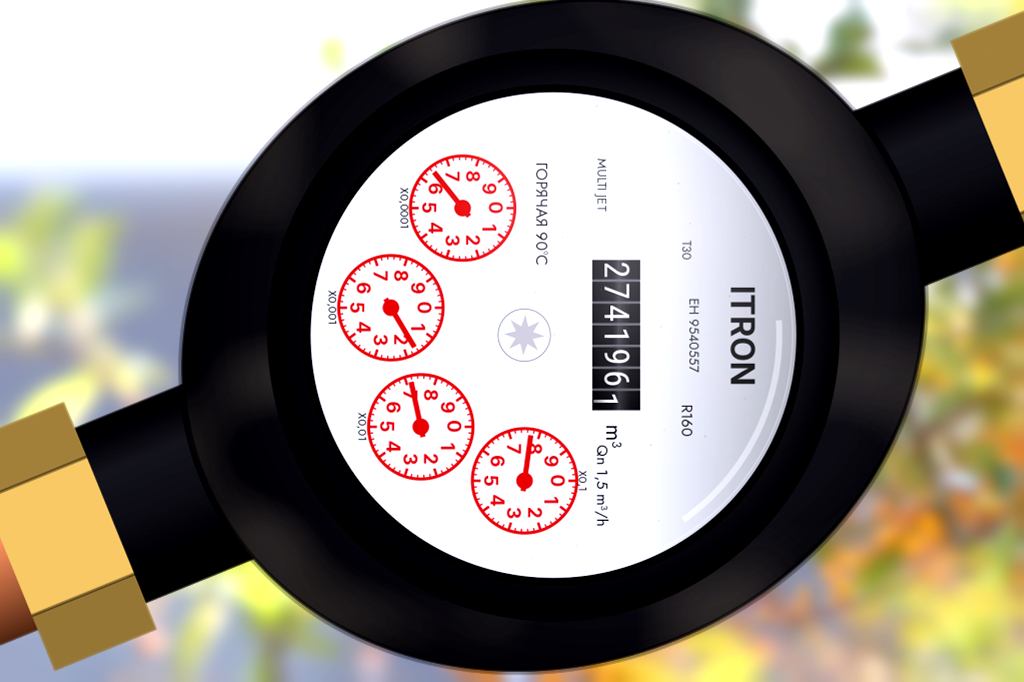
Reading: value=2741960.7716 unit=m³
